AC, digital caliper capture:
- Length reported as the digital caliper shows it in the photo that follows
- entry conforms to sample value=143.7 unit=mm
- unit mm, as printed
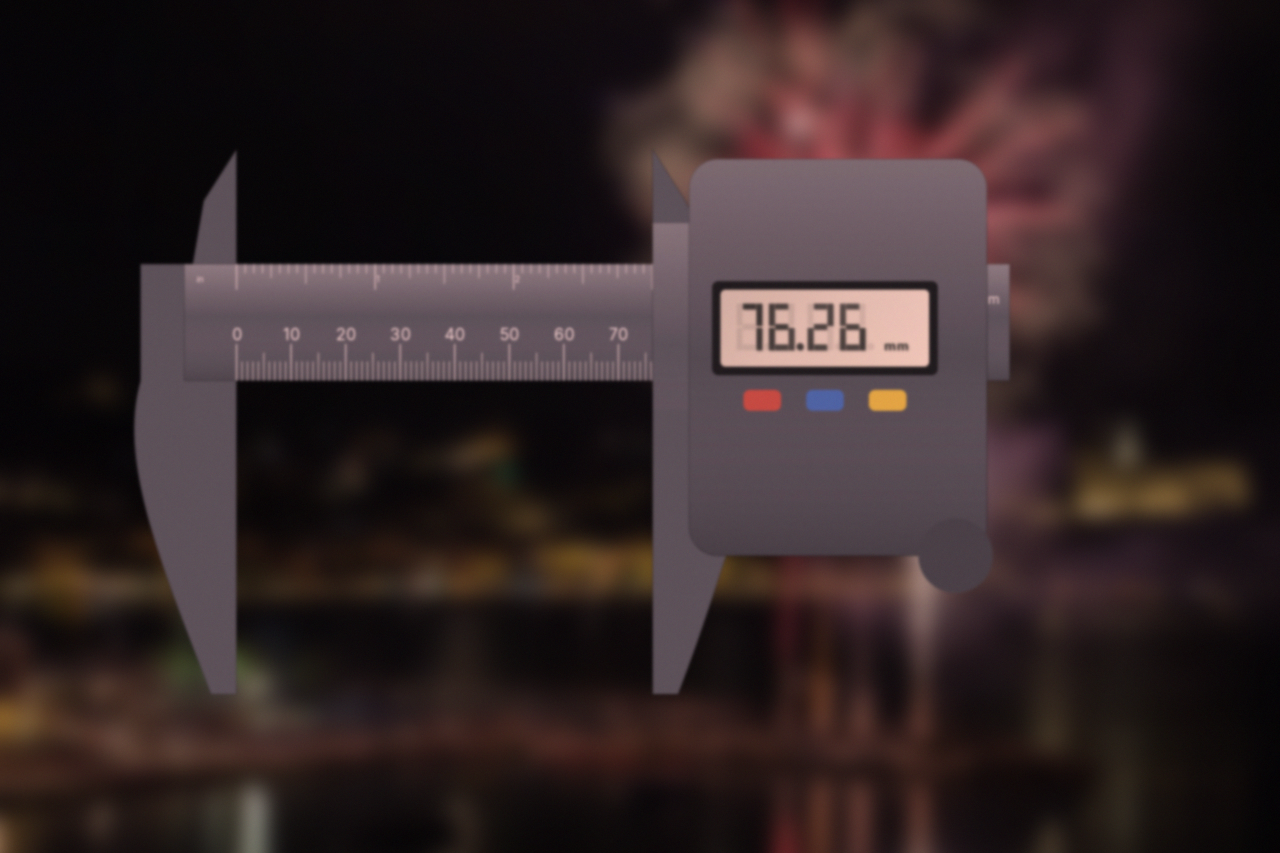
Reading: value=76.26 unit=mm
